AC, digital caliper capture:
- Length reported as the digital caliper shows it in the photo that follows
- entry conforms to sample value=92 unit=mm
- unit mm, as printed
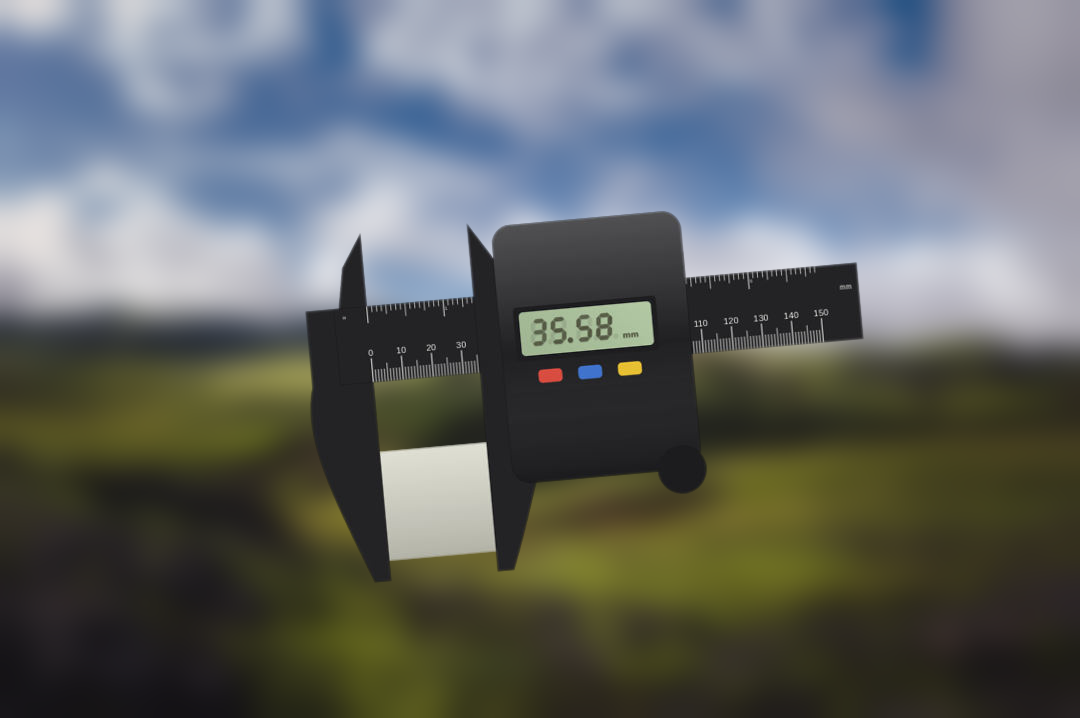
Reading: value=35.58 unit=mm
